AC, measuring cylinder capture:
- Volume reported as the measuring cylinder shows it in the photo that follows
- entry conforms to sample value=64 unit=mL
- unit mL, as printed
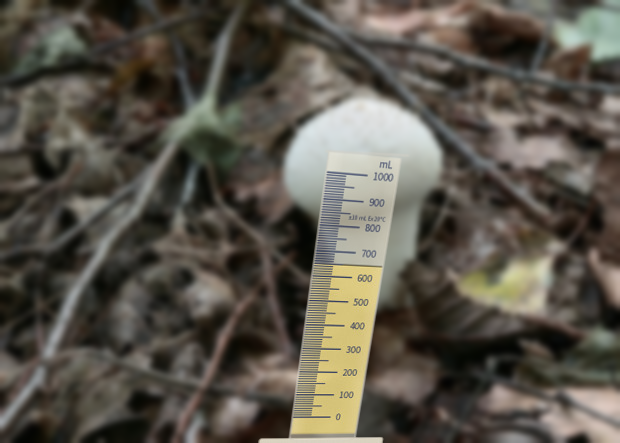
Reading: value=650 unit=mL
